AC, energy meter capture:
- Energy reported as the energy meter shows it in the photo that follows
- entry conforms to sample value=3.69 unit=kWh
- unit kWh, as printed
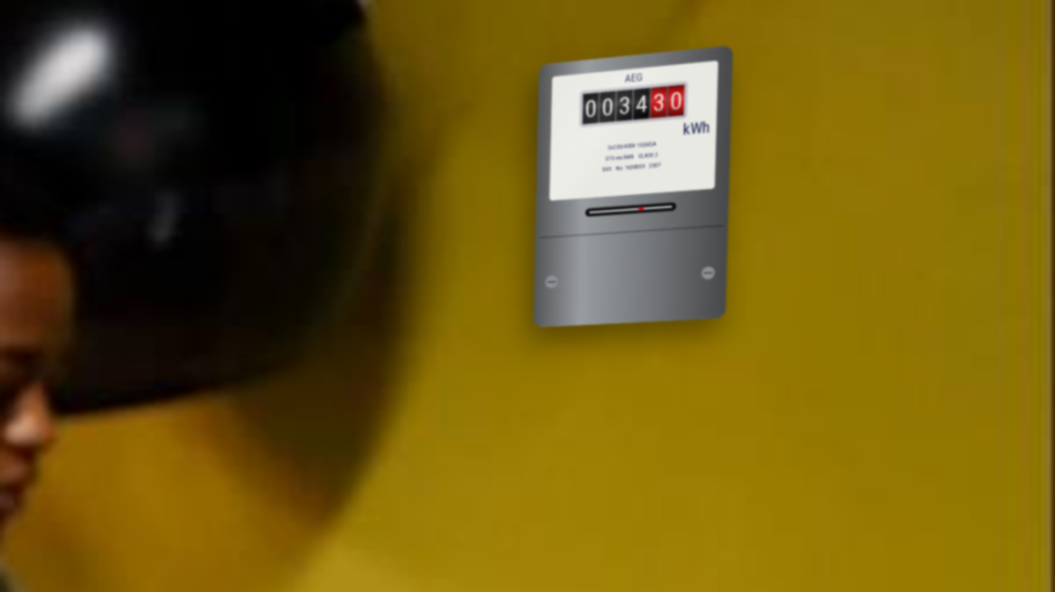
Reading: value=34.30 unit=kWh
